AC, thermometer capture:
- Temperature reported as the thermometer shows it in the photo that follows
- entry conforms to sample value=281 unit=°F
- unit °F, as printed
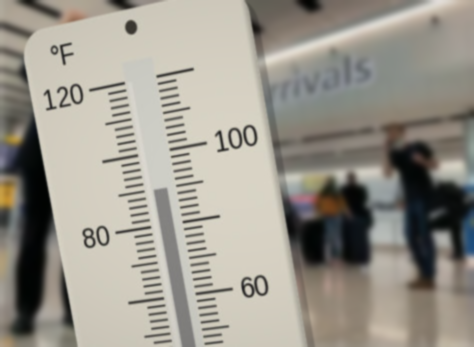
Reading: value=90 unit=°F
